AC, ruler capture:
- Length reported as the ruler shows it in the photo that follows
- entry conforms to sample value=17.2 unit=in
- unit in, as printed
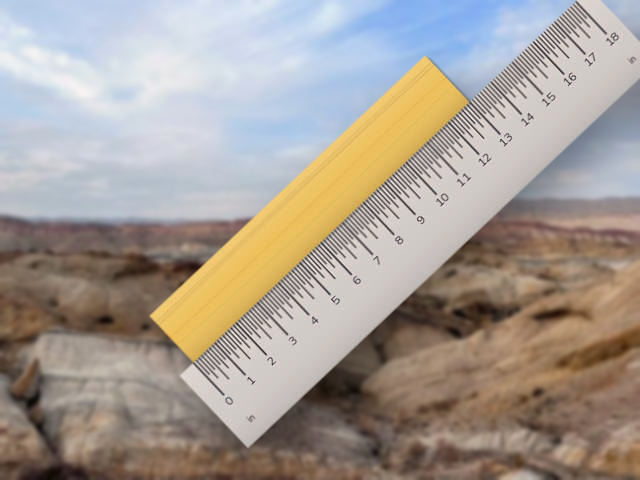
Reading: value=13 unit=in
